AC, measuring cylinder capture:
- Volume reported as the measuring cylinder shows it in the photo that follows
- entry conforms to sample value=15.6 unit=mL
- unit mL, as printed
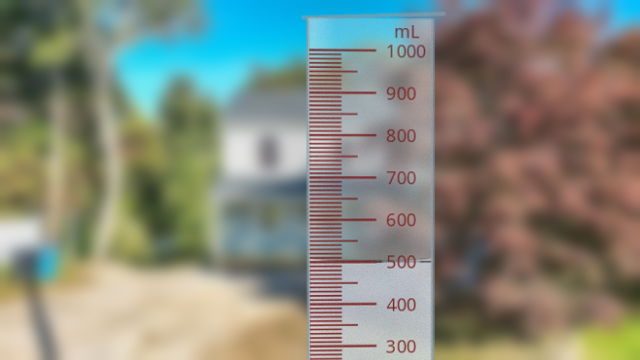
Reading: value=500 unit=mL
